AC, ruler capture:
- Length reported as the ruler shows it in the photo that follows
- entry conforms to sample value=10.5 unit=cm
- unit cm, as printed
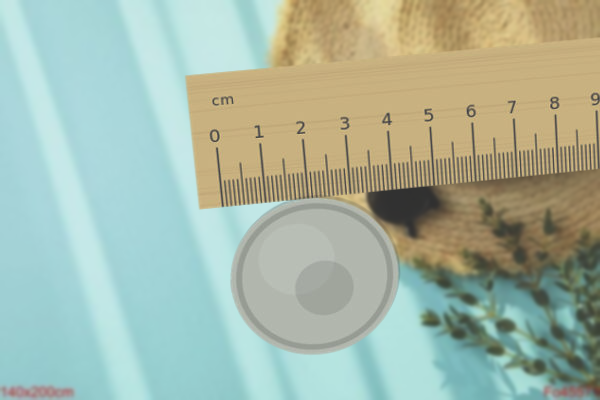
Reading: value=4 unit=cm
